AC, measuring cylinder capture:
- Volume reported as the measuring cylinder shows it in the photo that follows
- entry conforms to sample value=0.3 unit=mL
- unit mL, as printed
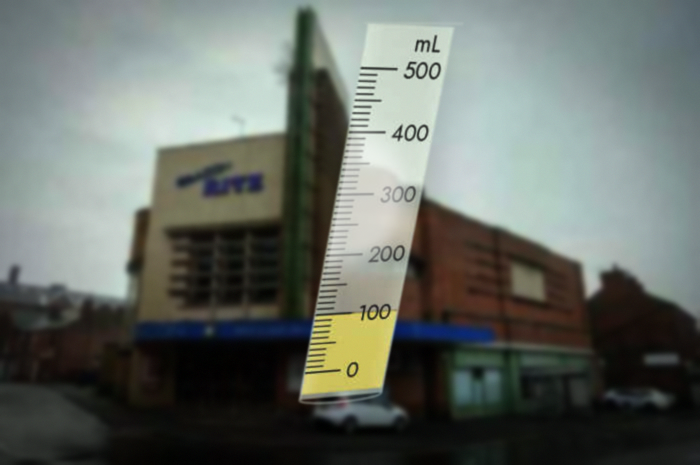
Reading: value=100 unit=mL
